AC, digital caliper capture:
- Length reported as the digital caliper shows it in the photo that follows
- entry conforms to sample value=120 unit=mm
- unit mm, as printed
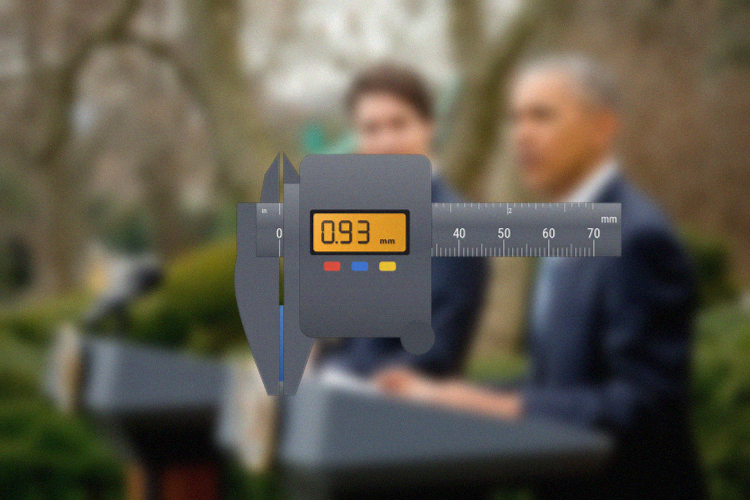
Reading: value=0.93 unit=mm
